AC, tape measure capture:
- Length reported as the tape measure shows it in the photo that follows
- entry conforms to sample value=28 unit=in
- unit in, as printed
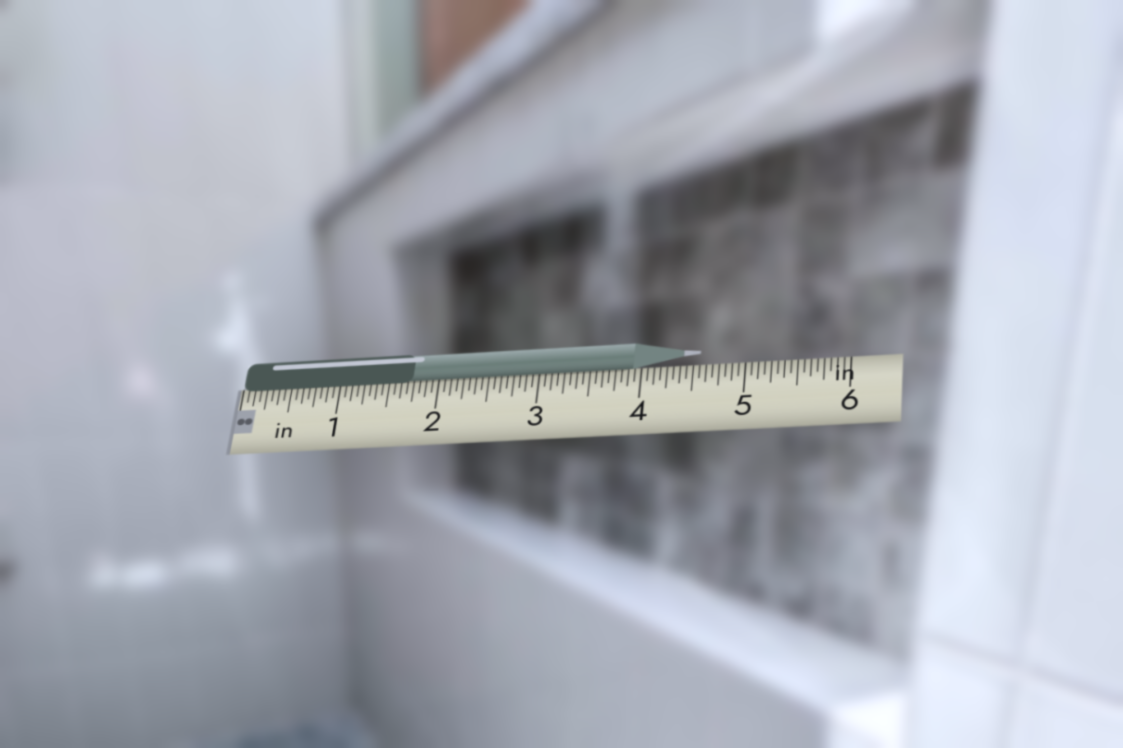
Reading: value=4.5625 unit=in
